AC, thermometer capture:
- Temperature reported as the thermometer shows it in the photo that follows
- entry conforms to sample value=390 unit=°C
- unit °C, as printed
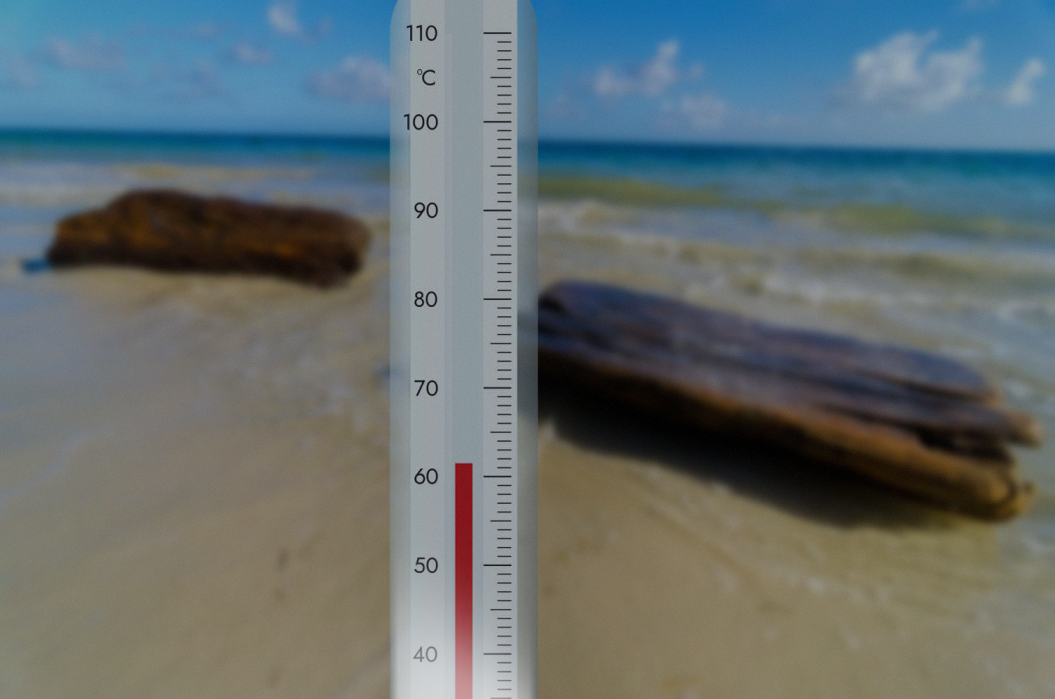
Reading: value=61.5 unit=°C
